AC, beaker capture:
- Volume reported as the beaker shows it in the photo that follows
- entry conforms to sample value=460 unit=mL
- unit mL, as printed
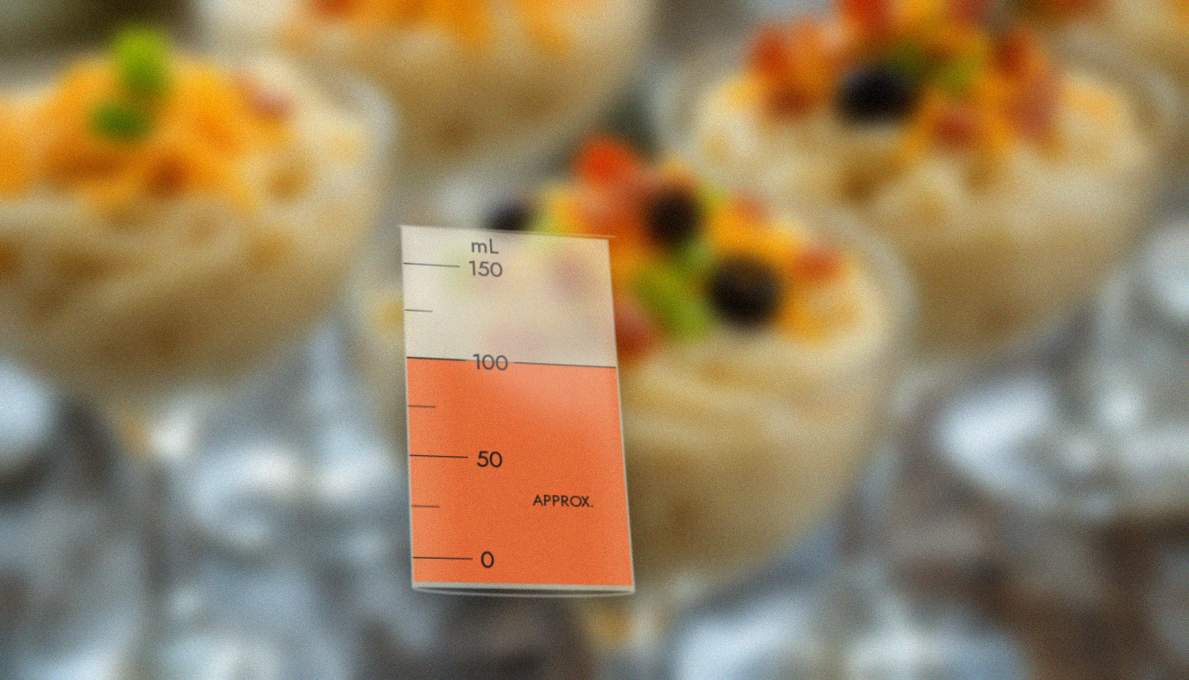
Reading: value=100 unit=mL
